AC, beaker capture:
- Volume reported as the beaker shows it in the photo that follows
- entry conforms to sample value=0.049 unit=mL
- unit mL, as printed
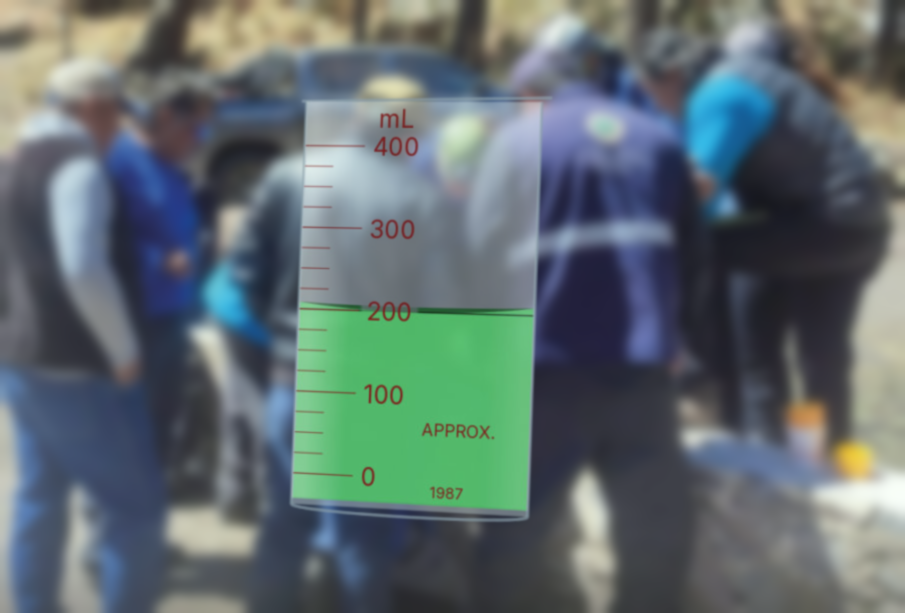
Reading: value=200 unit=mL
